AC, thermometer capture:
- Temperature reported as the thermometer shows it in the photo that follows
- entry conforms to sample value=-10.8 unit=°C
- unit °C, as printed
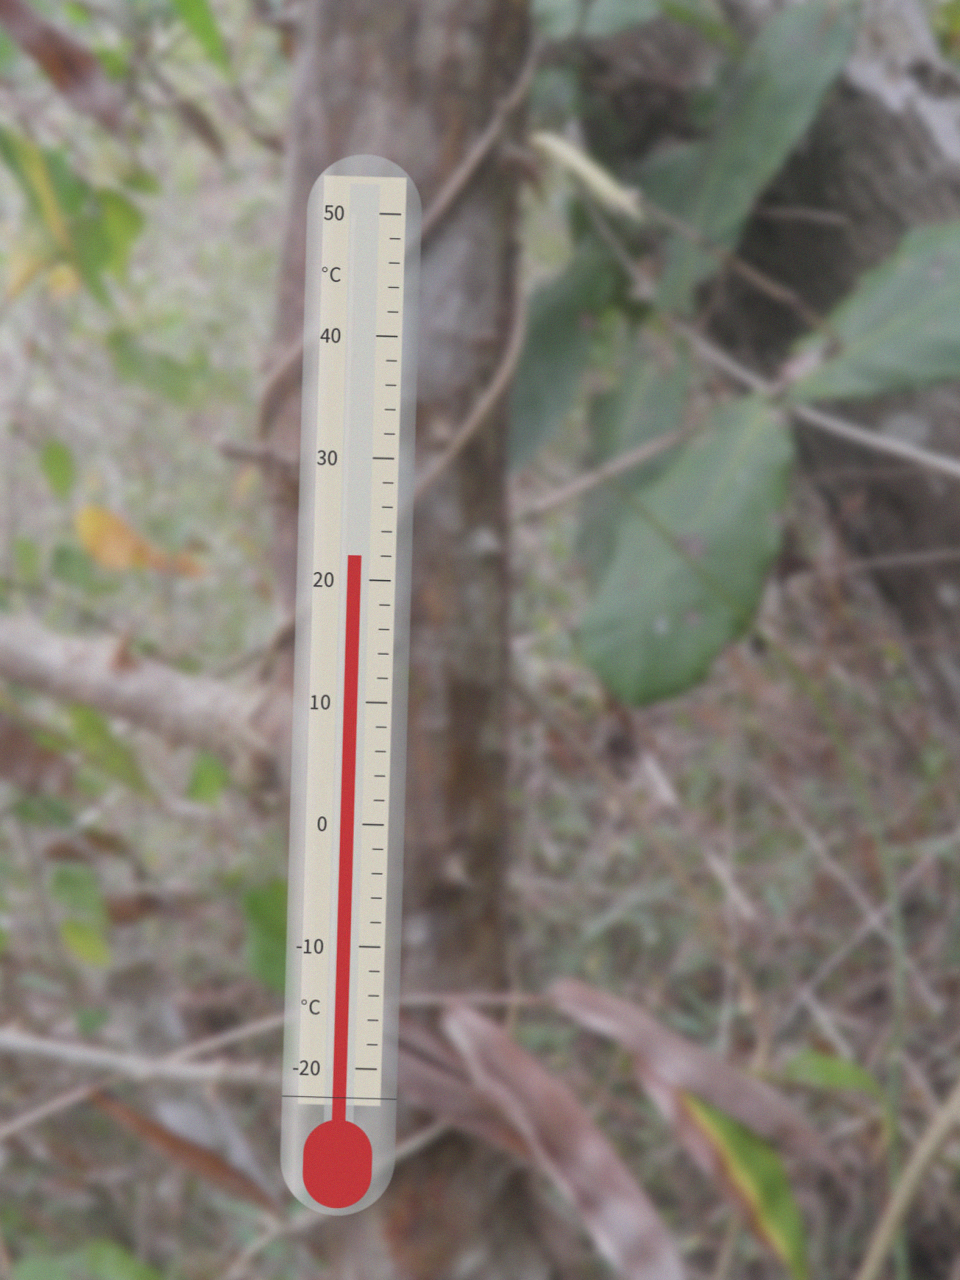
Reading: value=22 unit=°C
